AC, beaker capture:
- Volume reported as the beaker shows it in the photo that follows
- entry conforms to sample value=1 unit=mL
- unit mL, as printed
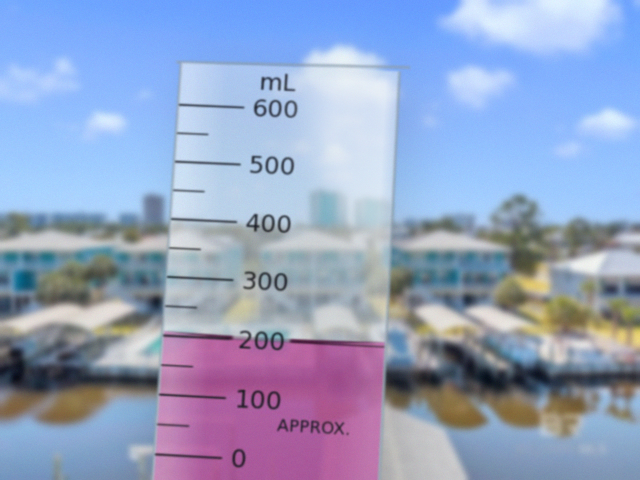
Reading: value=200 unit=mL
